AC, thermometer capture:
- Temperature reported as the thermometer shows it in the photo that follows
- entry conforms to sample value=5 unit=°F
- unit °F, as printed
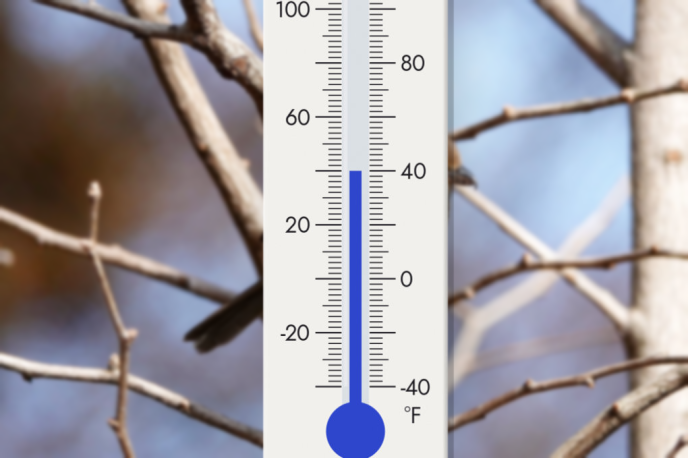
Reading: value=40 unit=°F
